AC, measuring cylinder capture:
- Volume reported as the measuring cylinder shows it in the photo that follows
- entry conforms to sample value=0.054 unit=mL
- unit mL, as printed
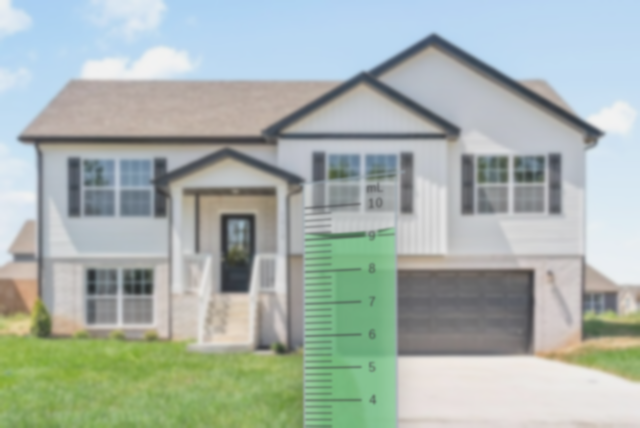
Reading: value=9 unit=mL
